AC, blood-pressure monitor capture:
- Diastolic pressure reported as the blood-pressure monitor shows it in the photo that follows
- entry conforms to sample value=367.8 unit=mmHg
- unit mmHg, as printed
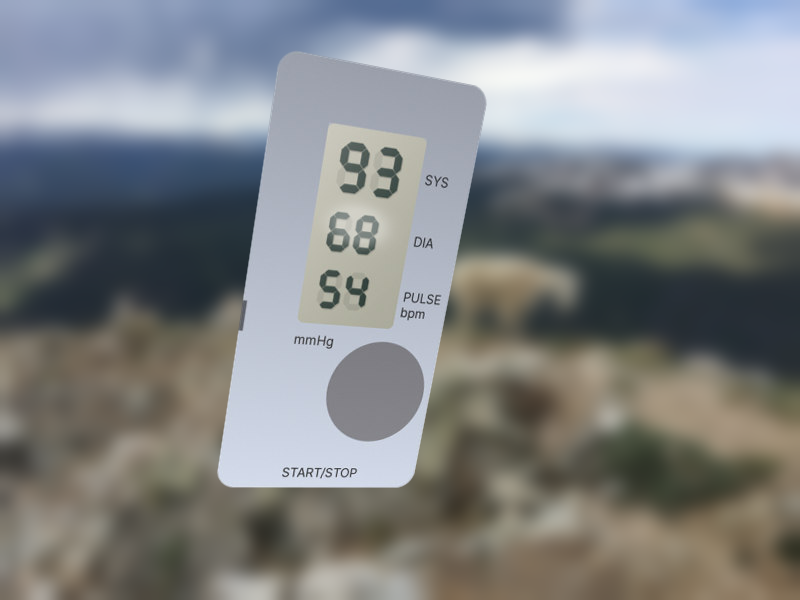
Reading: value=68 unit=mmHg
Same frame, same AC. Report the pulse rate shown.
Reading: value=54 unit=bpm
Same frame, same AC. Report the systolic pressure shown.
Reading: value=93 unit=mmHg
